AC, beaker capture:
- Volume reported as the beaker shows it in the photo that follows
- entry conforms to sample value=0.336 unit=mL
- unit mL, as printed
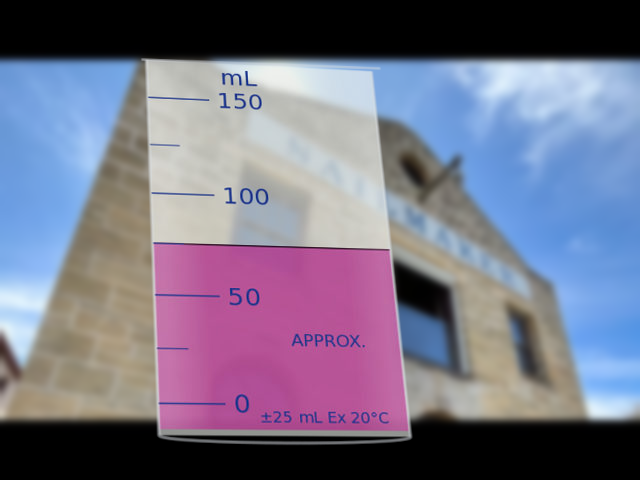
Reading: value=75 unit=mL
